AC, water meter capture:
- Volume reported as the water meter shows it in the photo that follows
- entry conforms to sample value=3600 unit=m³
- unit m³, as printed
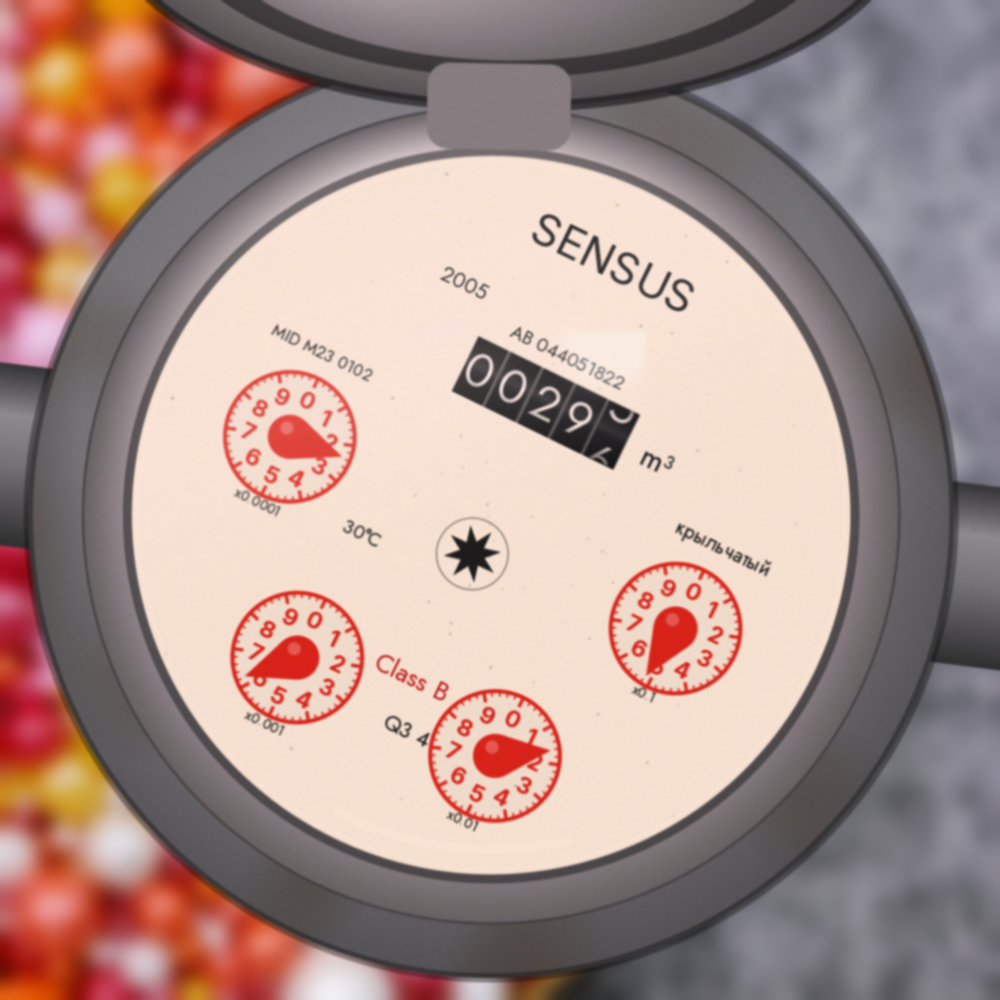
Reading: value=295.5162 unit=m³
